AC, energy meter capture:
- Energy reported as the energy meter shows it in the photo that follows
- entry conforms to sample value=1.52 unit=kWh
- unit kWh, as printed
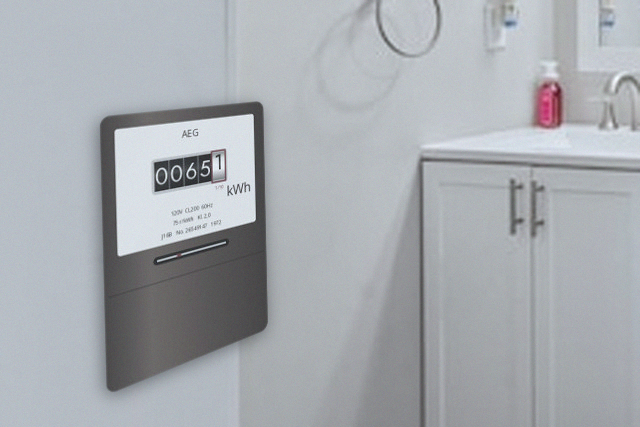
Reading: value=65.1 unit=kWh
